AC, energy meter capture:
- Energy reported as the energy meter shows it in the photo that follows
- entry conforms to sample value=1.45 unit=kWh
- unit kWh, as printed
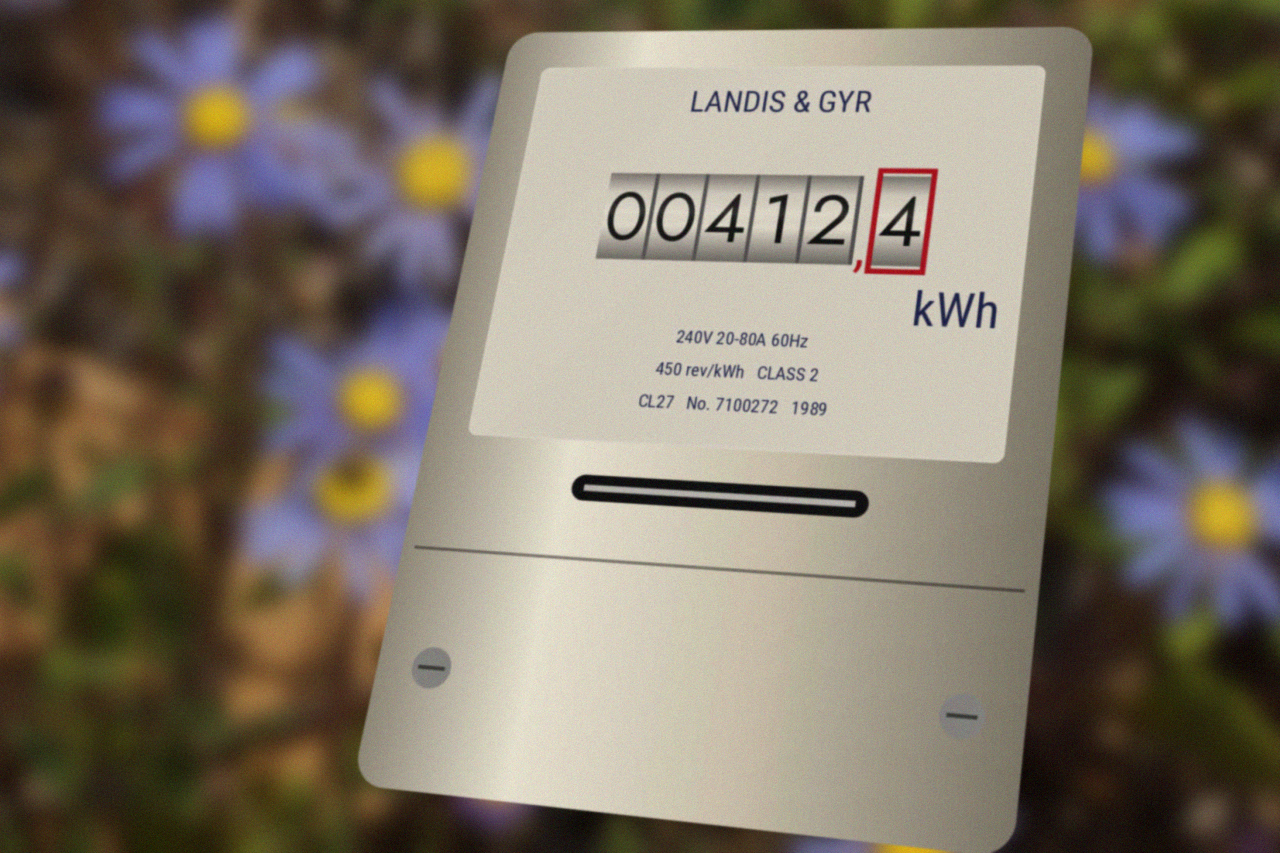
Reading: value=412.4 unit=kWh
